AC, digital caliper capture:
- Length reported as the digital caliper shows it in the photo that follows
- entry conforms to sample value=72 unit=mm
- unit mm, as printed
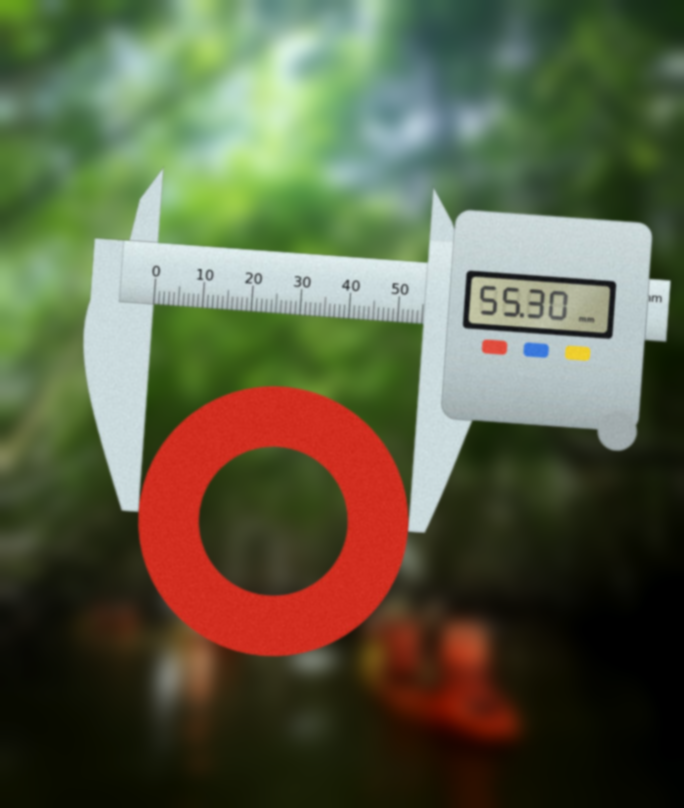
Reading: value=55.30 unit=mm
